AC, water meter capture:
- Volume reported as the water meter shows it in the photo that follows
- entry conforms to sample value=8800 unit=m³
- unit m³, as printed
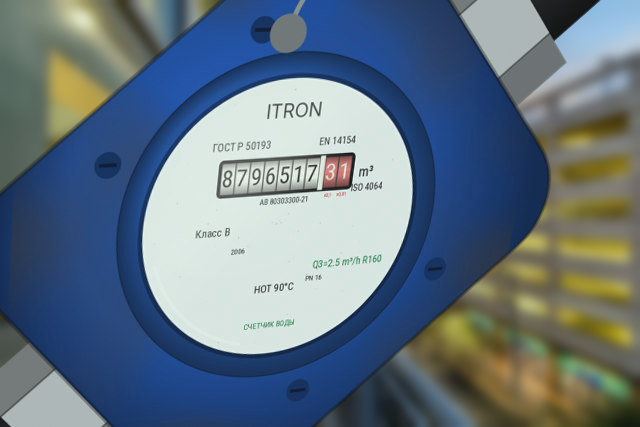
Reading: value=8796517.31 unit=m³
